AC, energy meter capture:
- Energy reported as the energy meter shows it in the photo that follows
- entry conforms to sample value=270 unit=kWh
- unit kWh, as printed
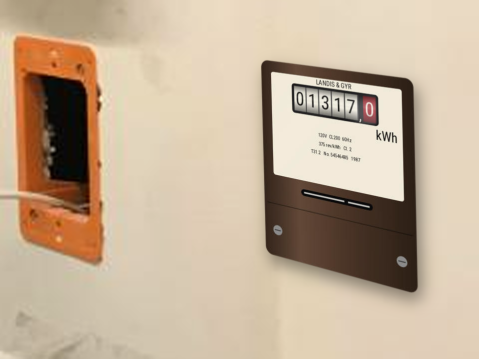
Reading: value=1317.0 unit=kWh
